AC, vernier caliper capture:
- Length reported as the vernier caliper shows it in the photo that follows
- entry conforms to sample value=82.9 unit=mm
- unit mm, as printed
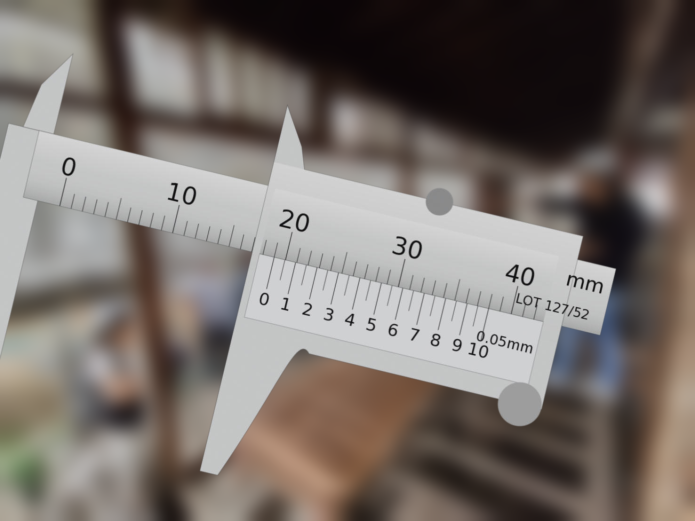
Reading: value=19.0 unit=mm
